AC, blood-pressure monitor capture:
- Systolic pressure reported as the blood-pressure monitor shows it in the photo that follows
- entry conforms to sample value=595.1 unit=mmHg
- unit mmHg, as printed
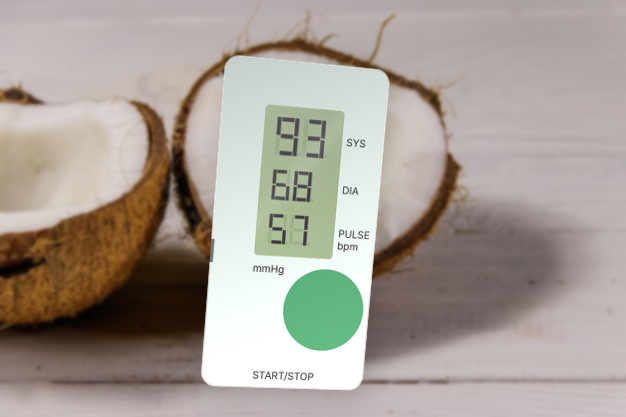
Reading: value=93 unit=mmHg
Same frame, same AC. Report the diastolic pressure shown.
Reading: value=68 unit=mmHg
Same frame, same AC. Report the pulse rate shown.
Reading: value=57 unit=bpm
